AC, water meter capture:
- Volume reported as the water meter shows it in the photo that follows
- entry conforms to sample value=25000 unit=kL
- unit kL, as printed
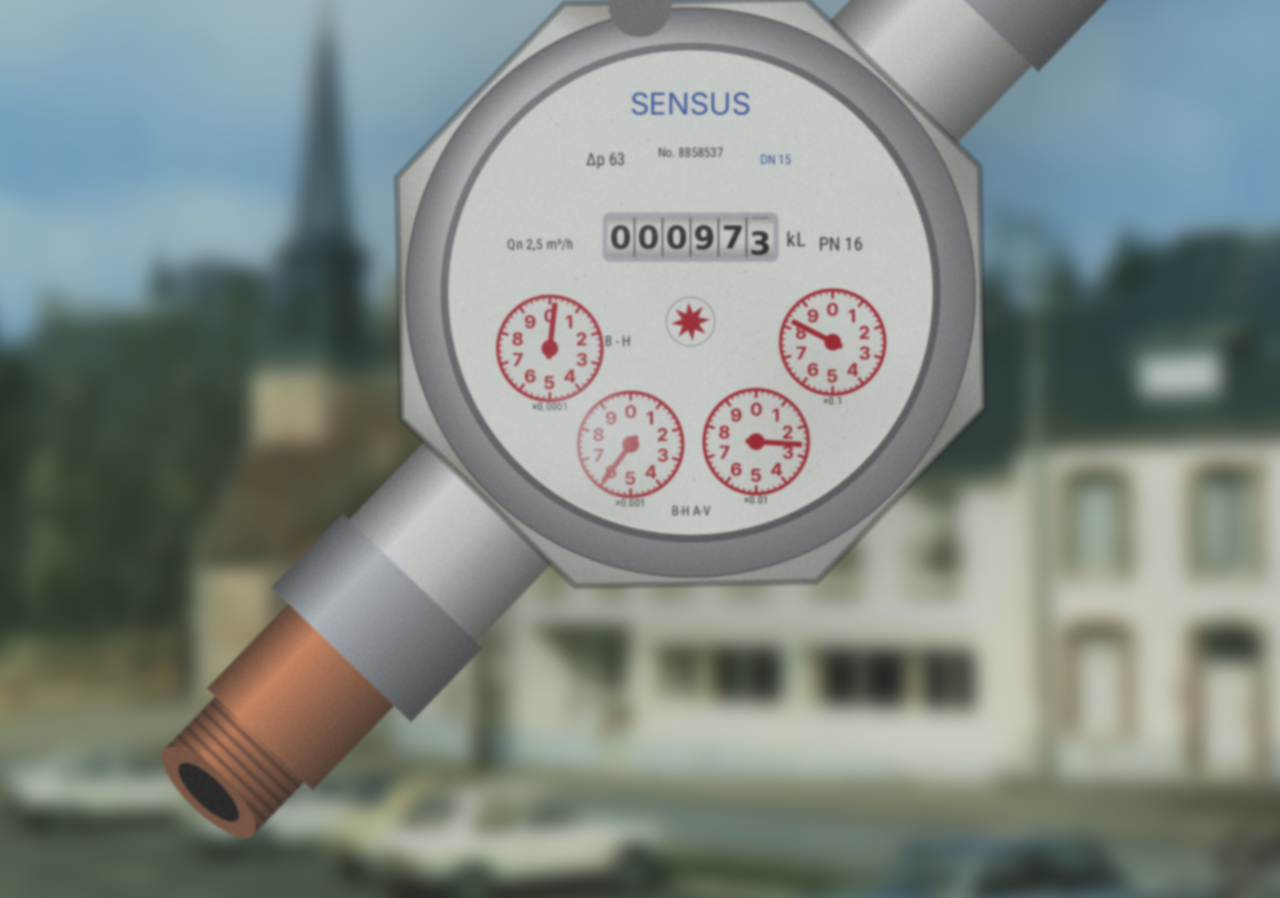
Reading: value=972.8260 unit=kL
